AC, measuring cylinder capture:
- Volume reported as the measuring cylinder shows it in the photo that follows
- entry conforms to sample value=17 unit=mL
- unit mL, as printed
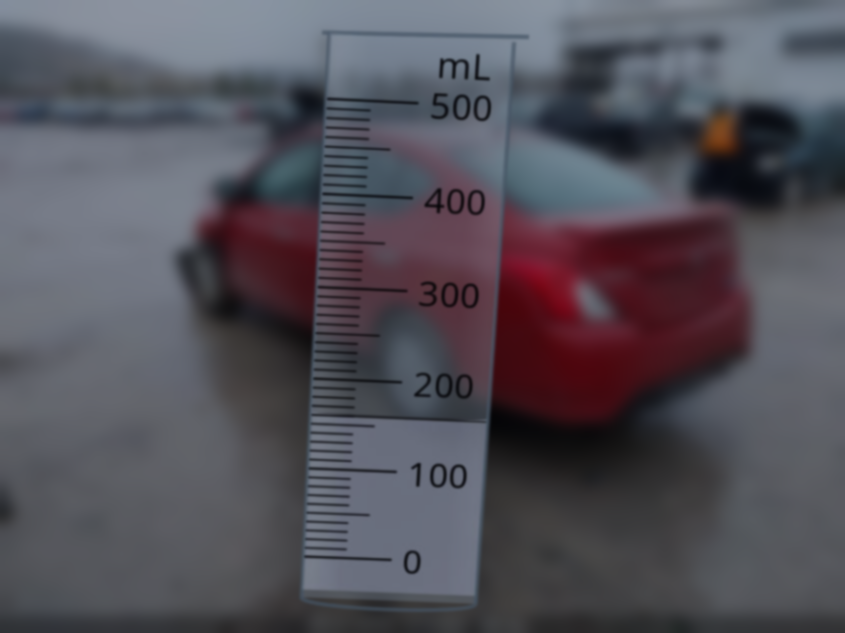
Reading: value=160 unit=mL
